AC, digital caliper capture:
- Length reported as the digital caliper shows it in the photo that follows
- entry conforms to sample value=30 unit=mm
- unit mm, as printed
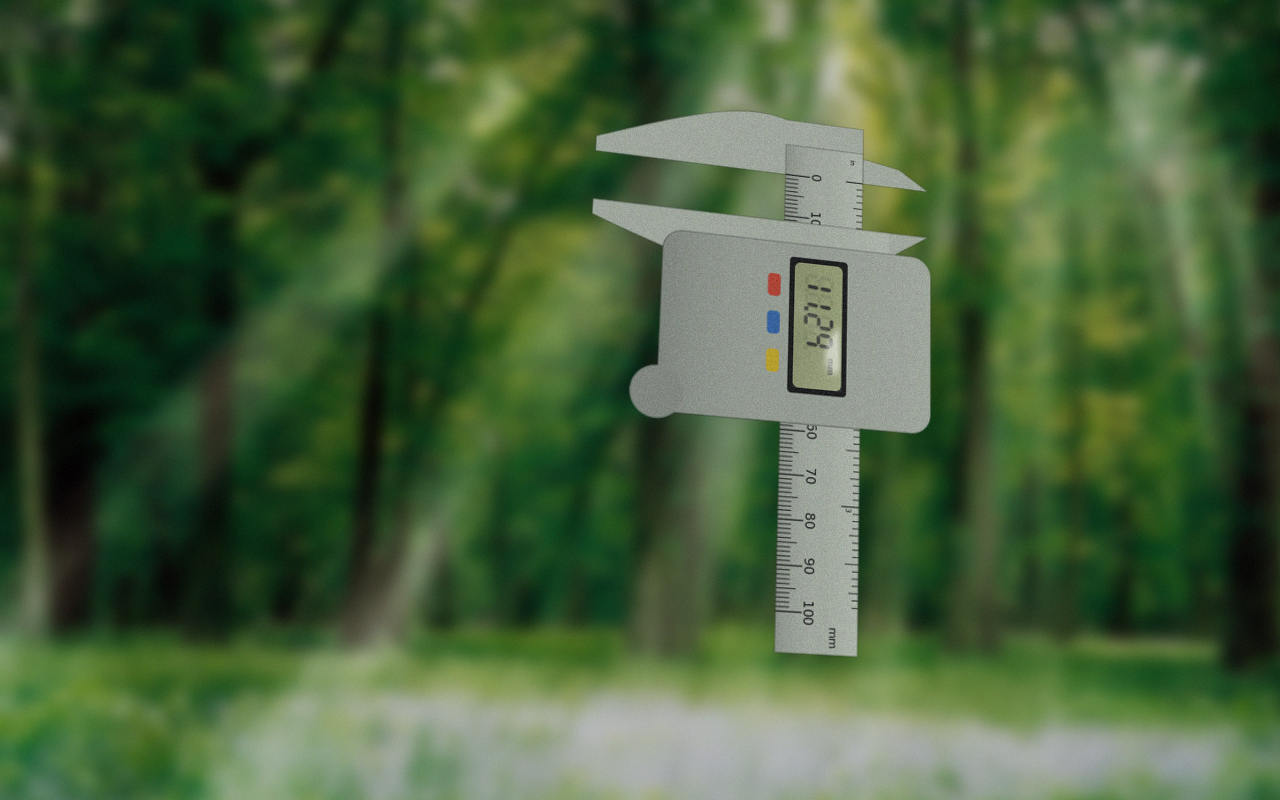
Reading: value=11.29 unit=mm
